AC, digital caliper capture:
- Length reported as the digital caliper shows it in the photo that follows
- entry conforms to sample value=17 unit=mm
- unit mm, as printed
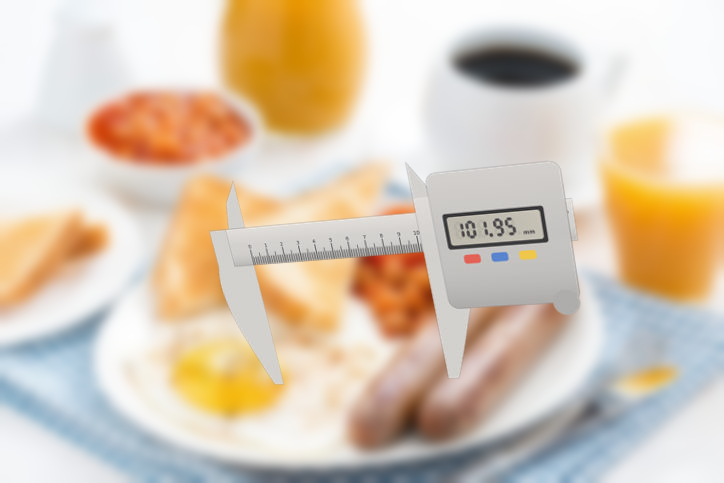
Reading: value=101.95 unit=mm
